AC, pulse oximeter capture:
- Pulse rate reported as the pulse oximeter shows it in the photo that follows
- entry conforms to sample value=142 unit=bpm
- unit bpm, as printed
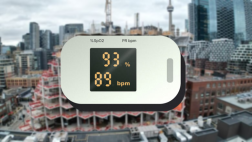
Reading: value=89 unit=bpm
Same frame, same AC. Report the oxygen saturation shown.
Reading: value=93 unit=%
